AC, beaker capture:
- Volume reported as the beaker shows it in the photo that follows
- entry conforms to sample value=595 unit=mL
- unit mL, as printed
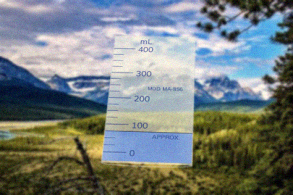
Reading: value=75 unit=mL
